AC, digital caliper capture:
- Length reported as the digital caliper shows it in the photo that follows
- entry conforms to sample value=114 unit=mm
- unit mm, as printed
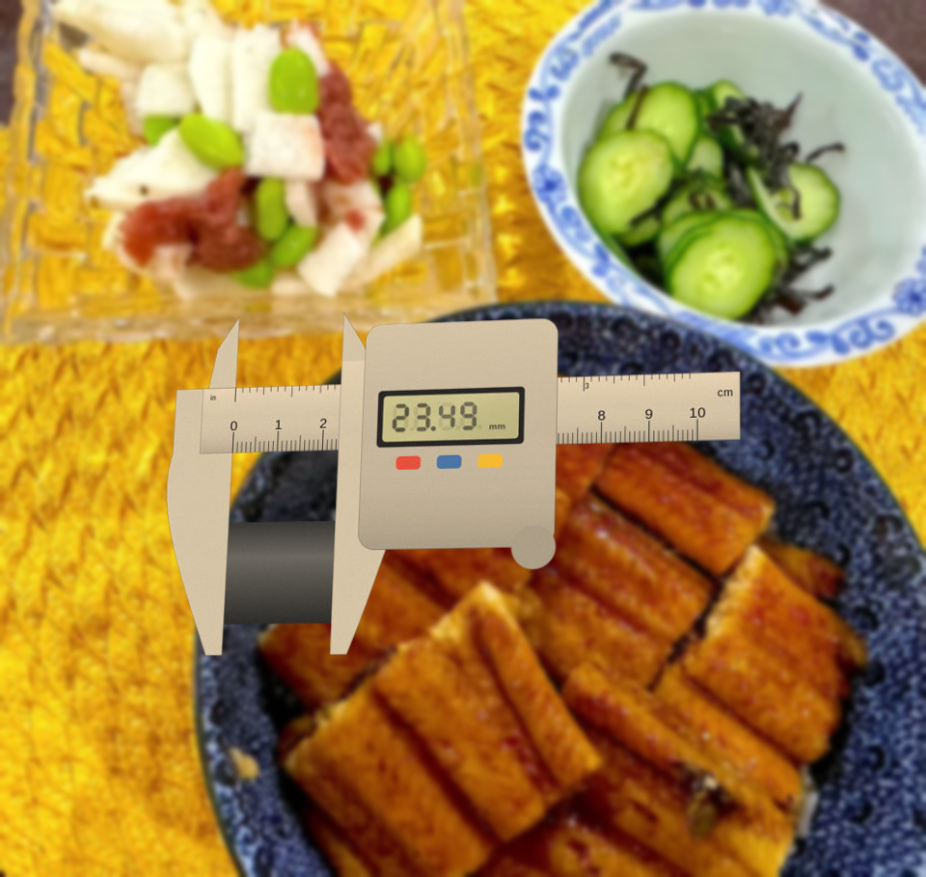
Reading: value=23.49 unit=mm
